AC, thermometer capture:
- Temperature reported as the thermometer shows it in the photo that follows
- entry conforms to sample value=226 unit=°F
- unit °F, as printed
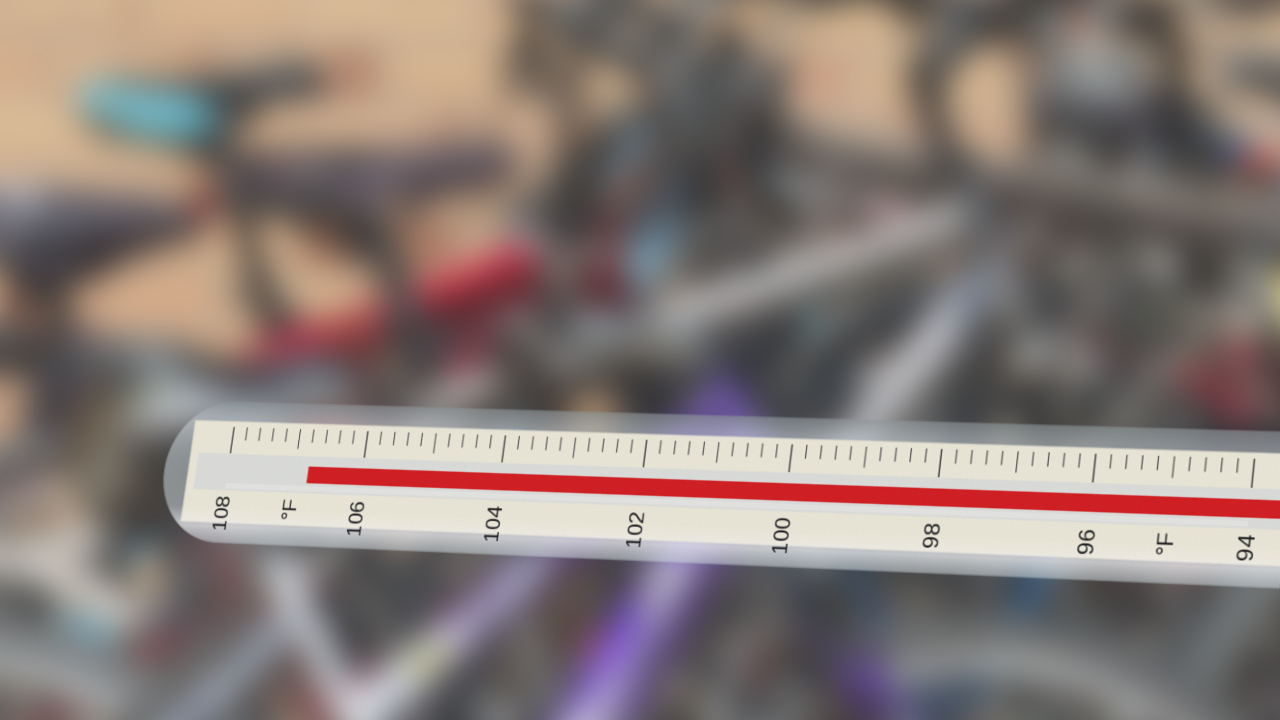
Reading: value=106.8 unit=°F
